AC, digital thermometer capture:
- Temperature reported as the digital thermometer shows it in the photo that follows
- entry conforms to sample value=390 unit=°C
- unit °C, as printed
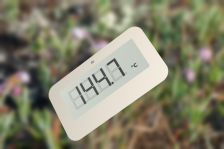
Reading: value=144.7 unit=°C
